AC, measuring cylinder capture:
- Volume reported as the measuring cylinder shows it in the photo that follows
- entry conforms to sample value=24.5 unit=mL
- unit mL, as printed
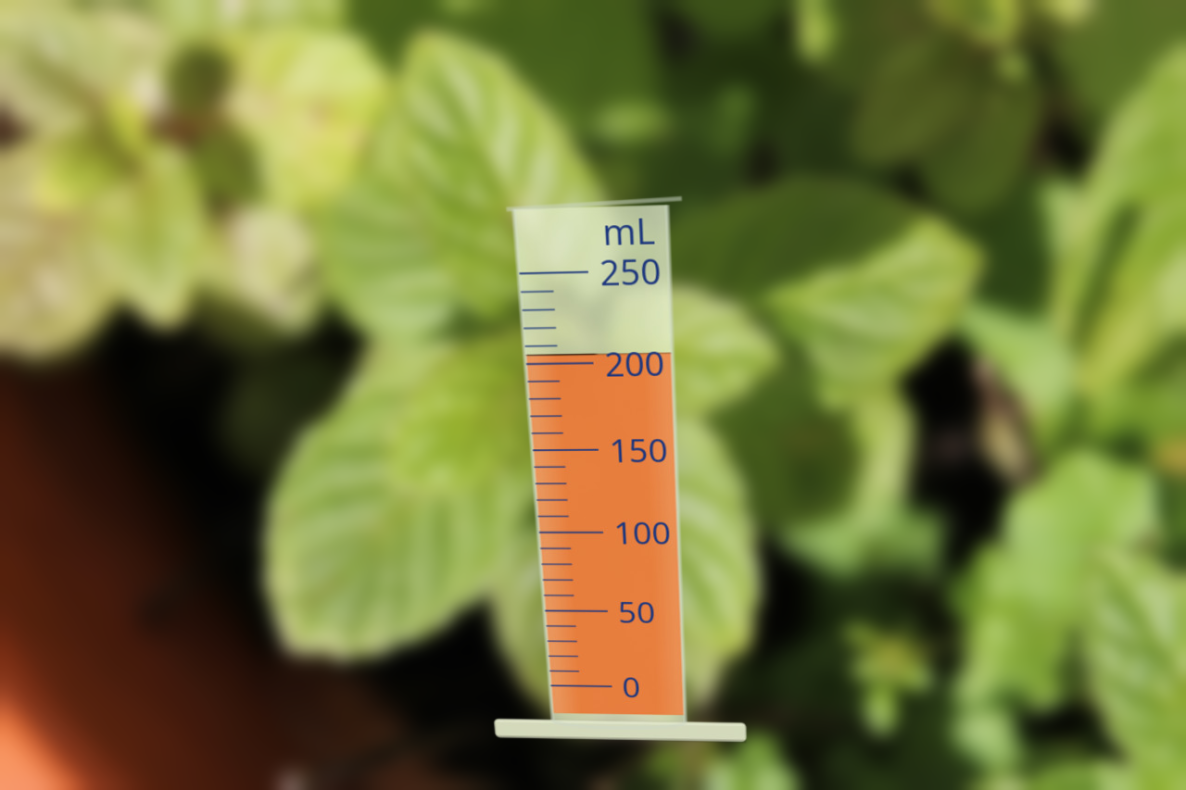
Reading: value=205 unit=mL
